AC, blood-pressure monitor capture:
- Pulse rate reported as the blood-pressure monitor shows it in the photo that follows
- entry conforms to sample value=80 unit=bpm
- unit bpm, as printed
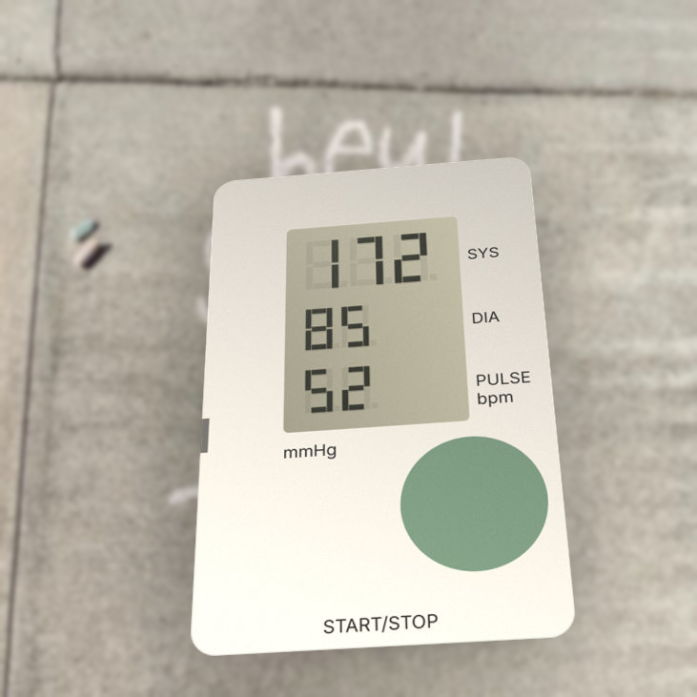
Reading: value=52 unit=bpm
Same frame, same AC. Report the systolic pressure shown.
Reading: value=172 unit=mmHg
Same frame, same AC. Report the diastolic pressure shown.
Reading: value=85 unit=mmHg
